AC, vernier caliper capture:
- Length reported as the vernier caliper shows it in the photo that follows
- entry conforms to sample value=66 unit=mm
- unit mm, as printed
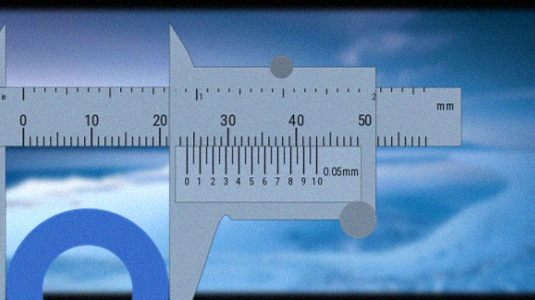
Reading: value=24.0 unit=mm
